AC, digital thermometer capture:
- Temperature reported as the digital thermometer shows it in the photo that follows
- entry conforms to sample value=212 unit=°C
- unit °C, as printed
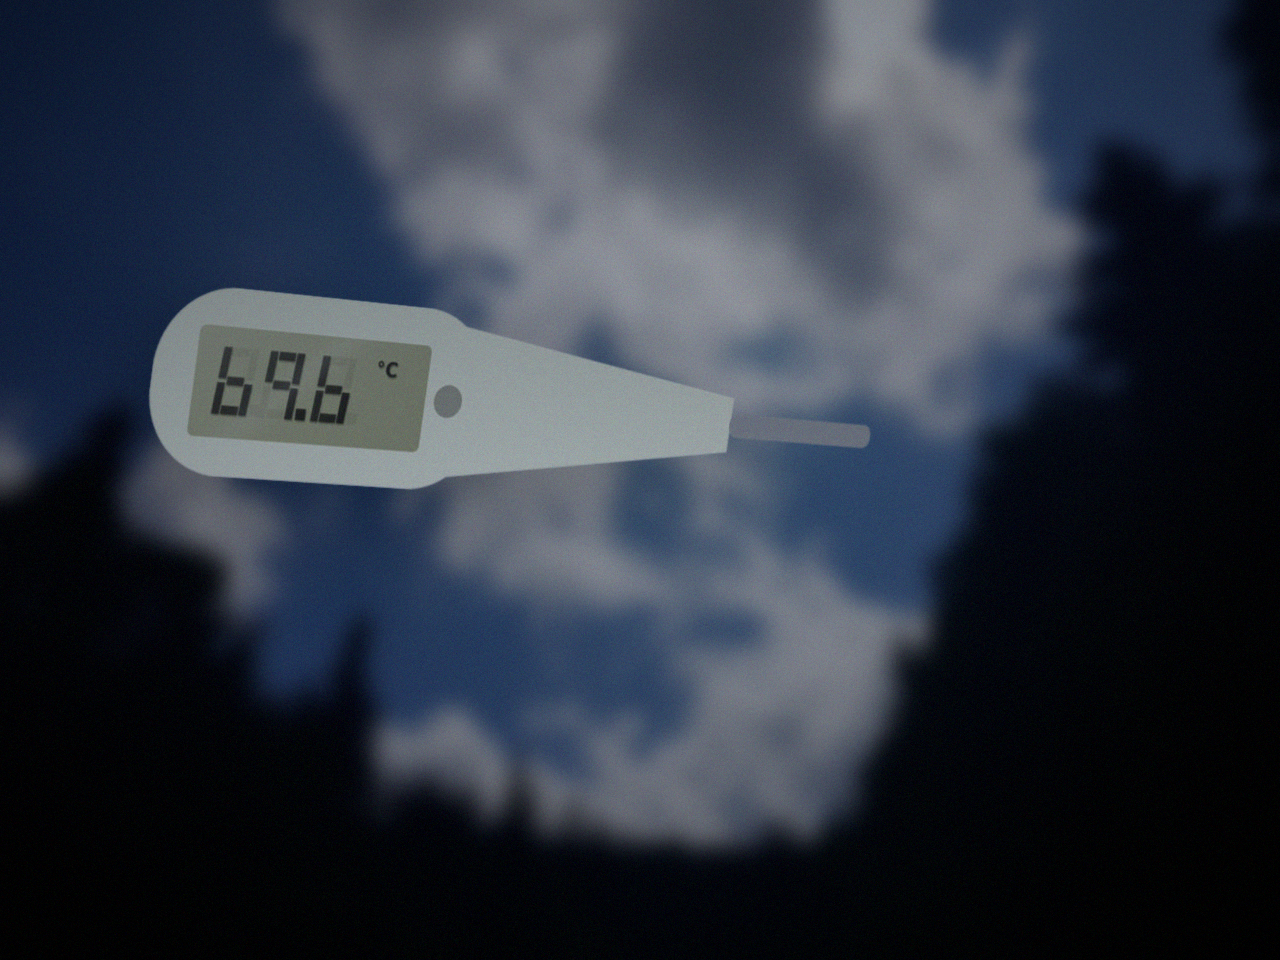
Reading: value=69.6 unit=°C
